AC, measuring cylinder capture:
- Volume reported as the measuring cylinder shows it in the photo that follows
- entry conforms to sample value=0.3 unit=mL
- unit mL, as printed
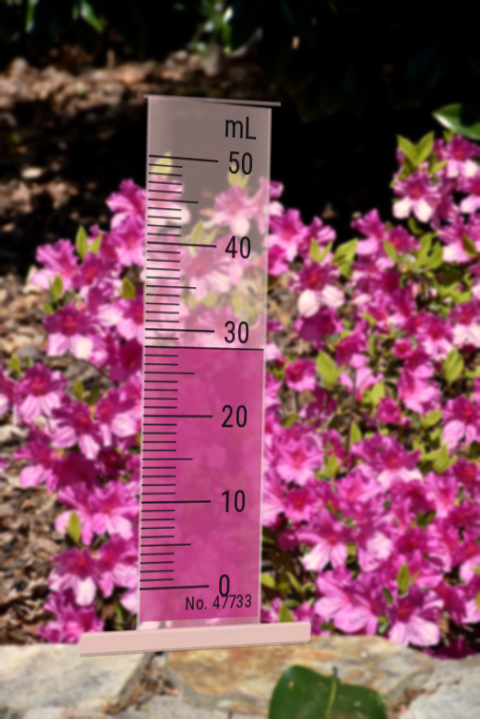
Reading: value=28 unit=mL
